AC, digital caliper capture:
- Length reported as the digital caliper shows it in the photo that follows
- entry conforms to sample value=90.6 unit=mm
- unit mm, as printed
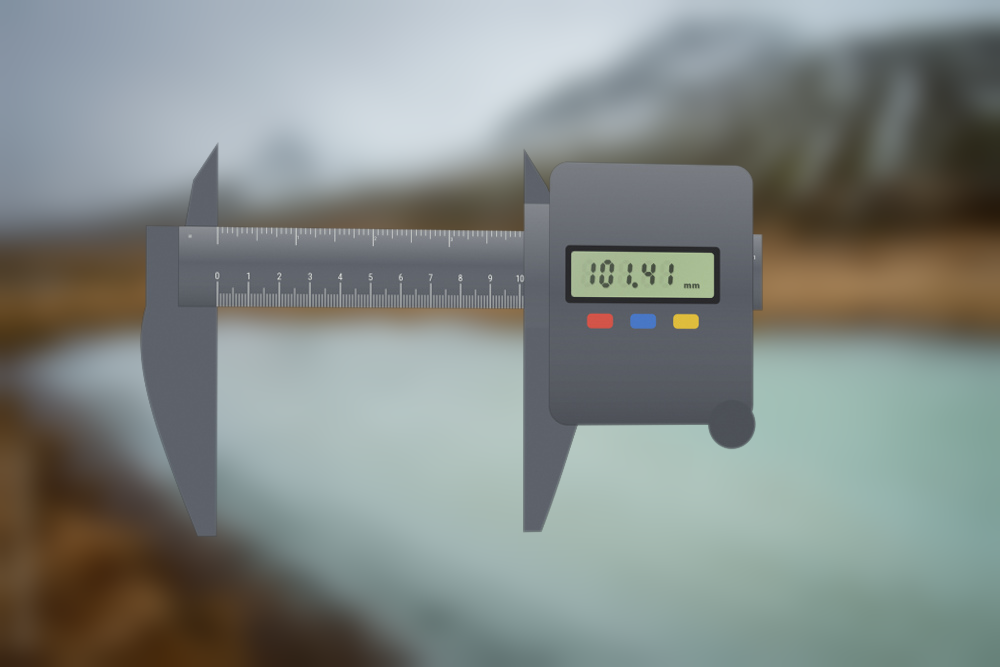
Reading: value=101.41 unit=mm
